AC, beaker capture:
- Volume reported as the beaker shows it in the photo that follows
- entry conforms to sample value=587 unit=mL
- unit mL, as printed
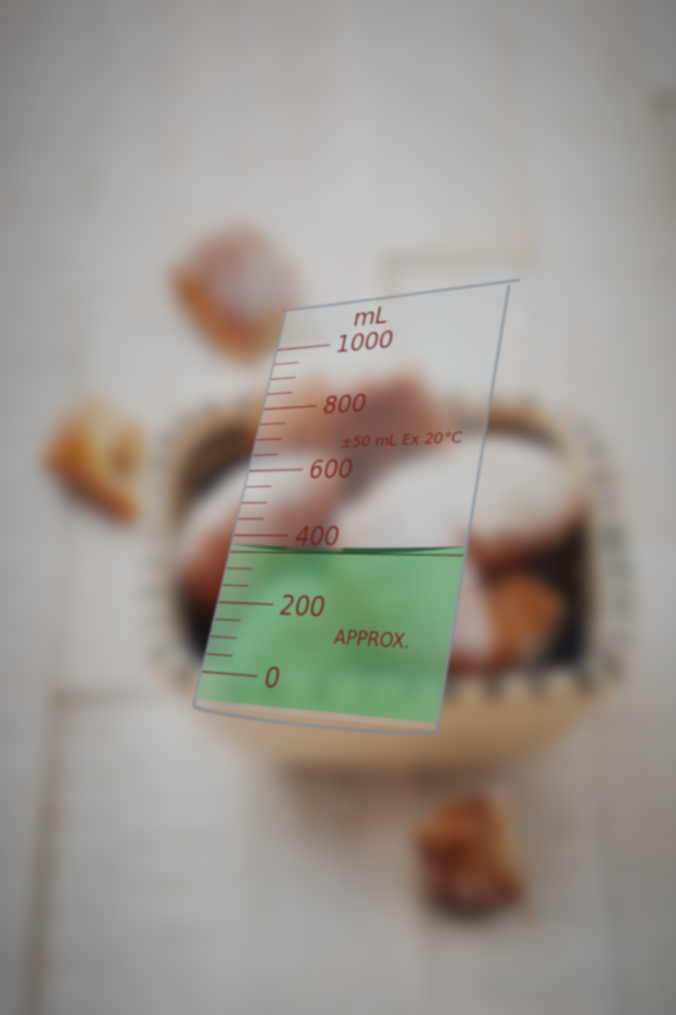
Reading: value=350 unit=mL
